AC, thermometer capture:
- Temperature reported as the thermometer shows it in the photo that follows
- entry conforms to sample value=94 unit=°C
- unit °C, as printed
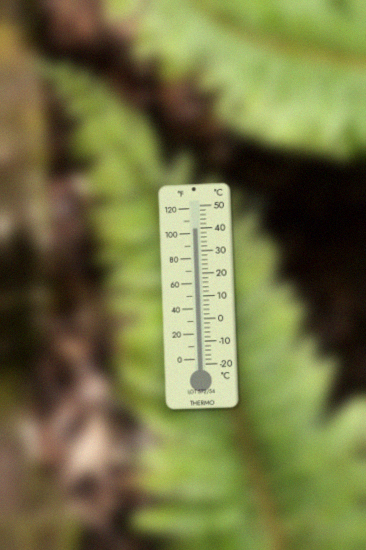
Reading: value=40 unit=°C
